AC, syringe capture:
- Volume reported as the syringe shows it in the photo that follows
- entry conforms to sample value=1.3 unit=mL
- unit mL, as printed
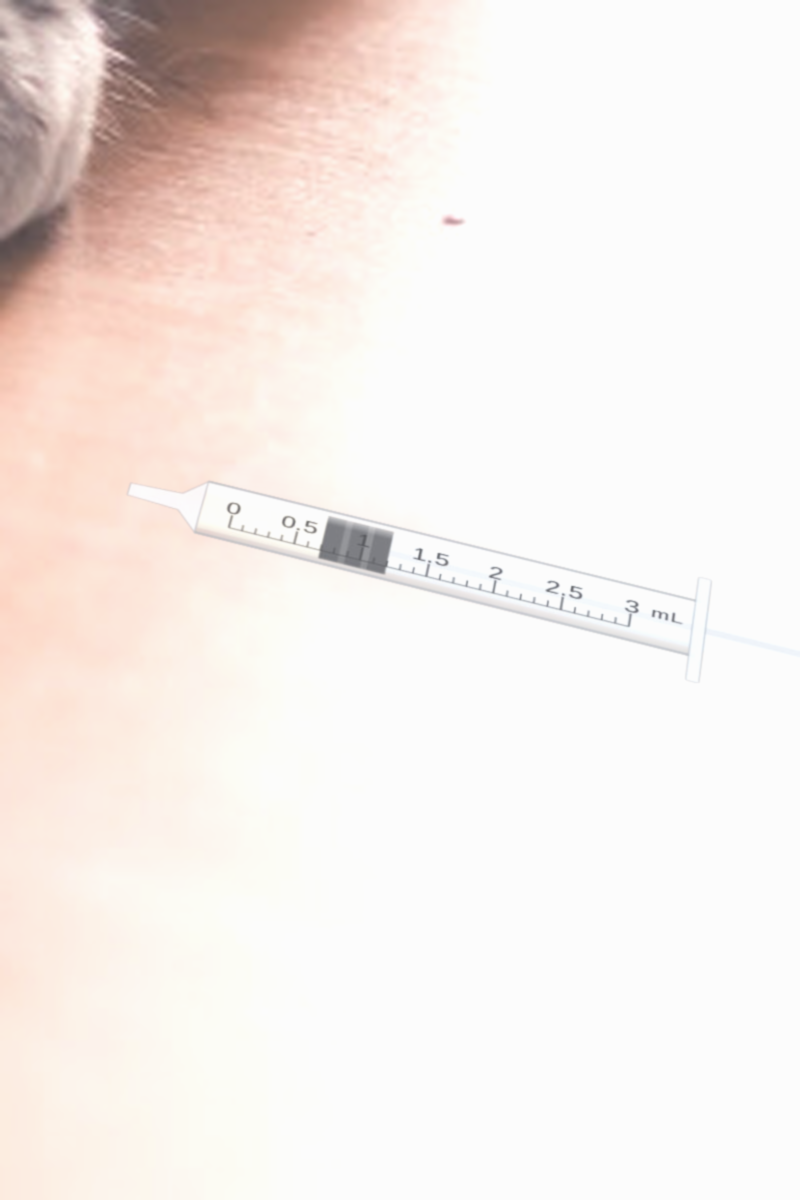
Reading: value=0.7 unit=mL
